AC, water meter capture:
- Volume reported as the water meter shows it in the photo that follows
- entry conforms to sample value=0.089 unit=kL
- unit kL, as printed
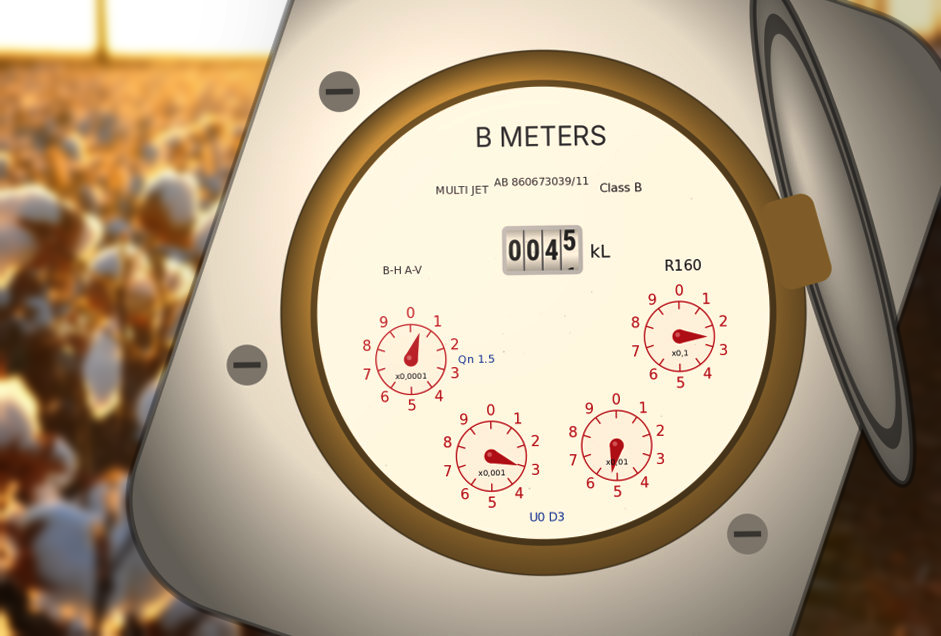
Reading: value=45.2530 unit=kL
